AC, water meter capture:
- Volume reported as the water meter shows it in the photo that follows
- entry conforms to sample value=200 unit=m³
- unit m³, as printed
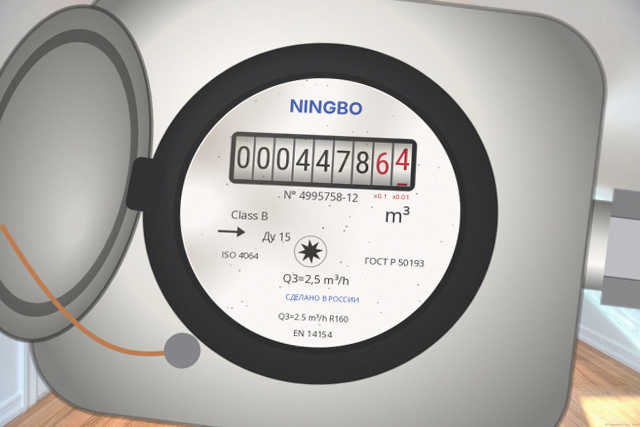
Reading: value=4478.64 unit=m³
